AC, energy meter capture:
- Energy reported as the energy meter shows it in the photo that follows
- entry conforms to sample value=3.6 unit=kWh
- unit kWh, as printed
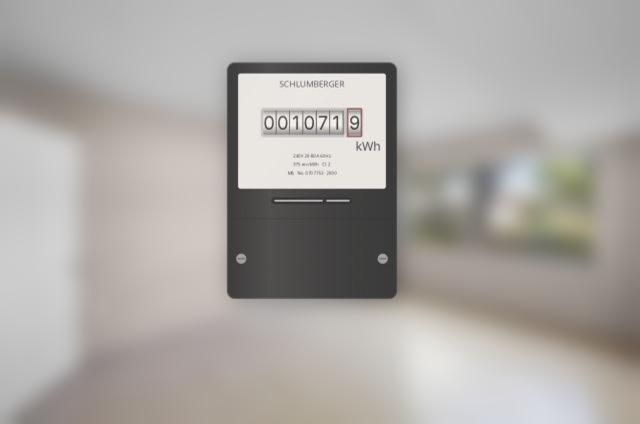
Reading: value=1071.9 unit=kWh
